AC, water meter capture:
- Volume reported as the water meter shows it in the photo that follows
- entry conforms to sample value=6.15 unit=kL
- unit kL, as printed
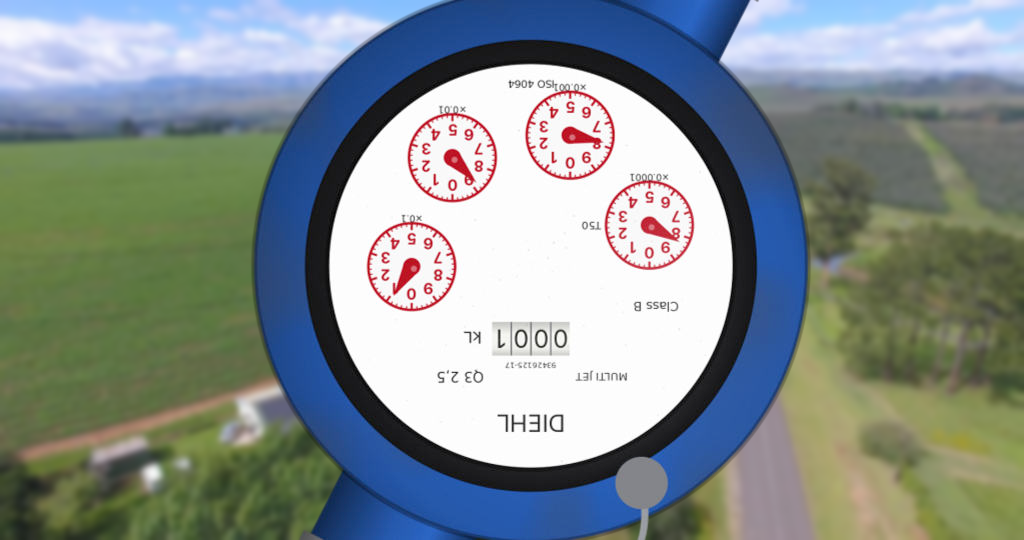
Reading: value=1.0878 unit=kL
